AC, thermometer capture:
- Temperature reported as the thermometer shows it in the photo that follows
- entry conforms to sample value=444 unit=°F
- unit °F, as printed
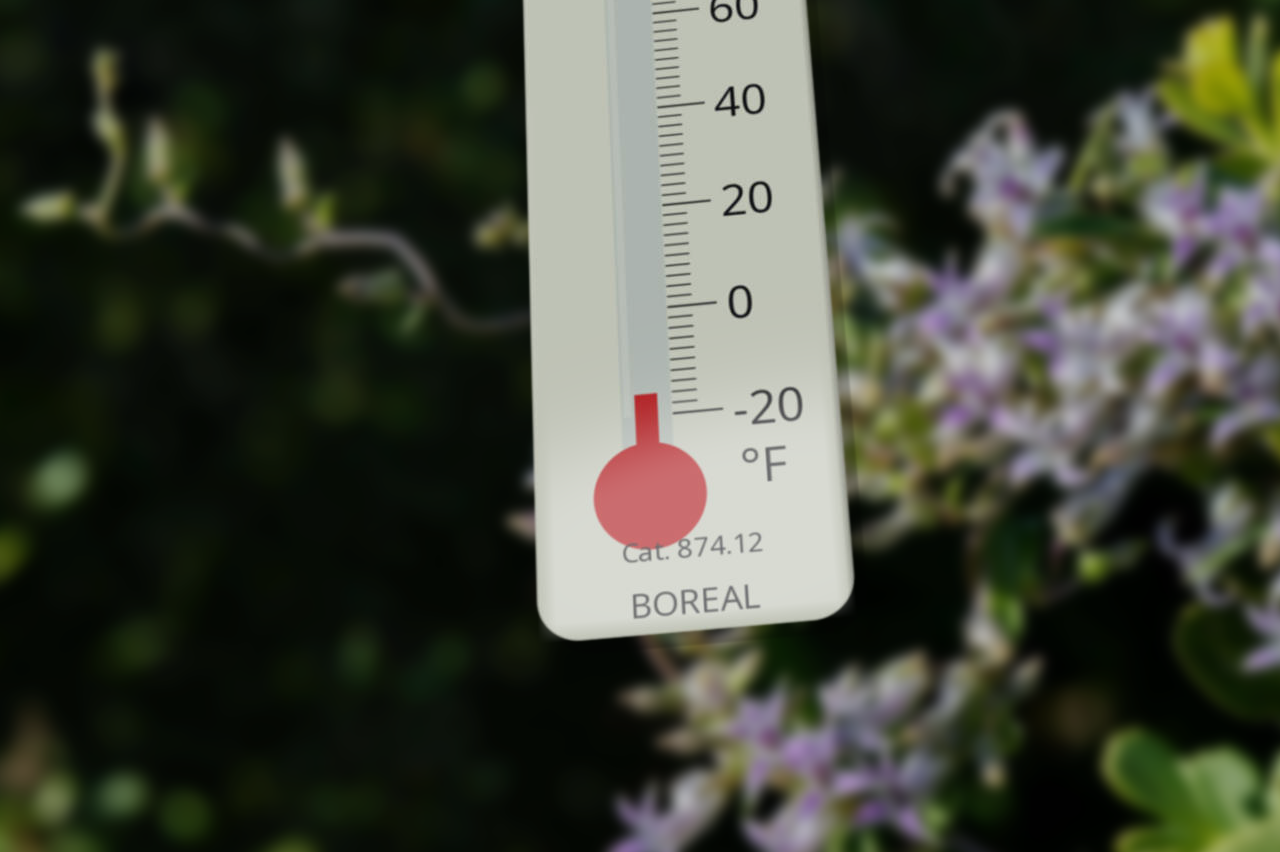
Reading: value=-16 unit=°F
